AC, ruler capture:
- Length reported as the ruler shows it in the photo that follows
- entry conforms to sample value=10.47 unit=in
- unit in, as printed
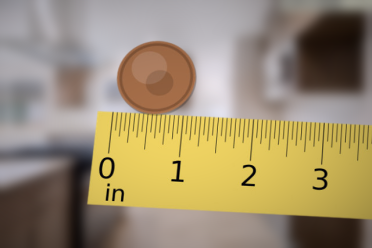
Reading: value=1.125 unit=in
